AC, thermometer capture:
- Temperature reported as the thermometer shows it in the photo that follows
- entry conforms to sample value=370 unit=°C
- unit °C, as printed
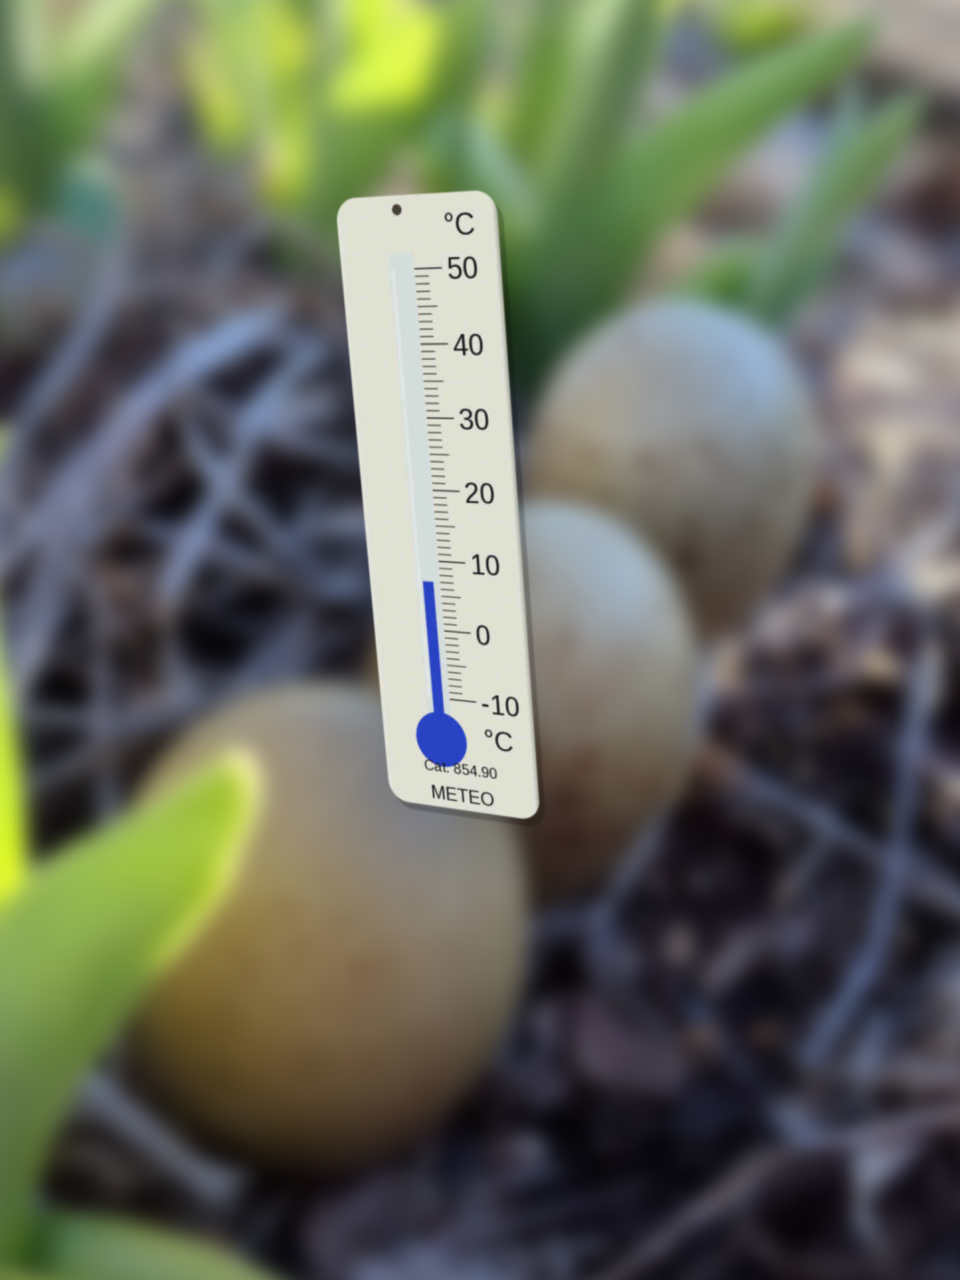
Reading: value=7 unit=°C
